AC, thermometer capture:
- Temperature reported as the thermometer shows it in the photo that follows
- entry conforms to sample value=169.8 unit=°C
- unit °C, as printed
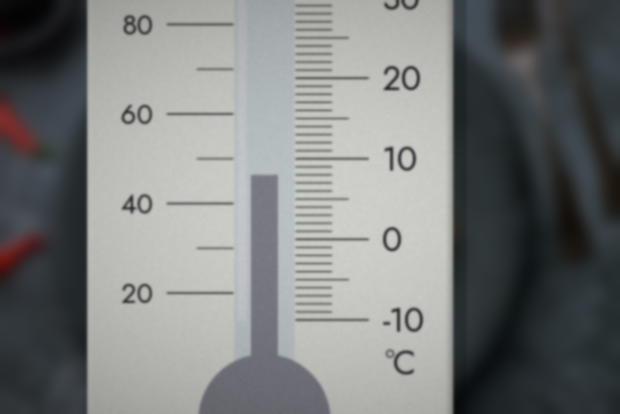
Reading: value=8 unit=°C
